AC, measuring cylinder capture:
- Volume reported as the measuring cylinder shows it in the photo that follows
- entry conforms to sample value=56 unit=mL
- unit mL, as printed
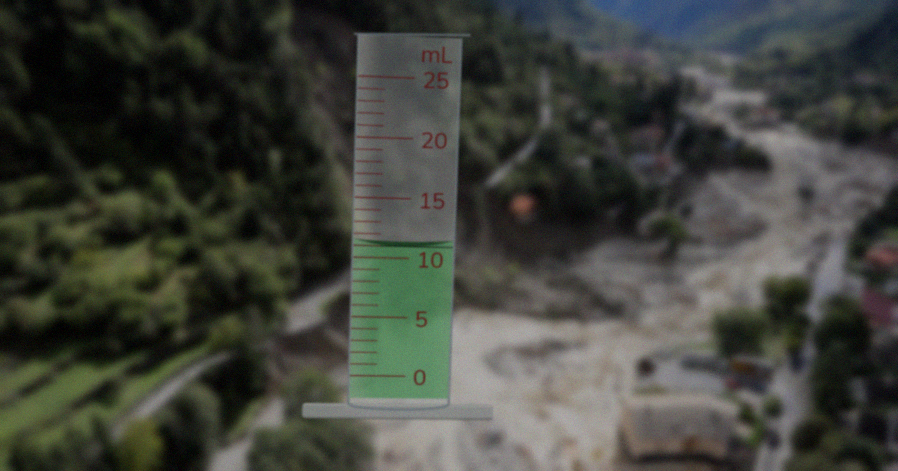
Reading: value=11 unit=mL
